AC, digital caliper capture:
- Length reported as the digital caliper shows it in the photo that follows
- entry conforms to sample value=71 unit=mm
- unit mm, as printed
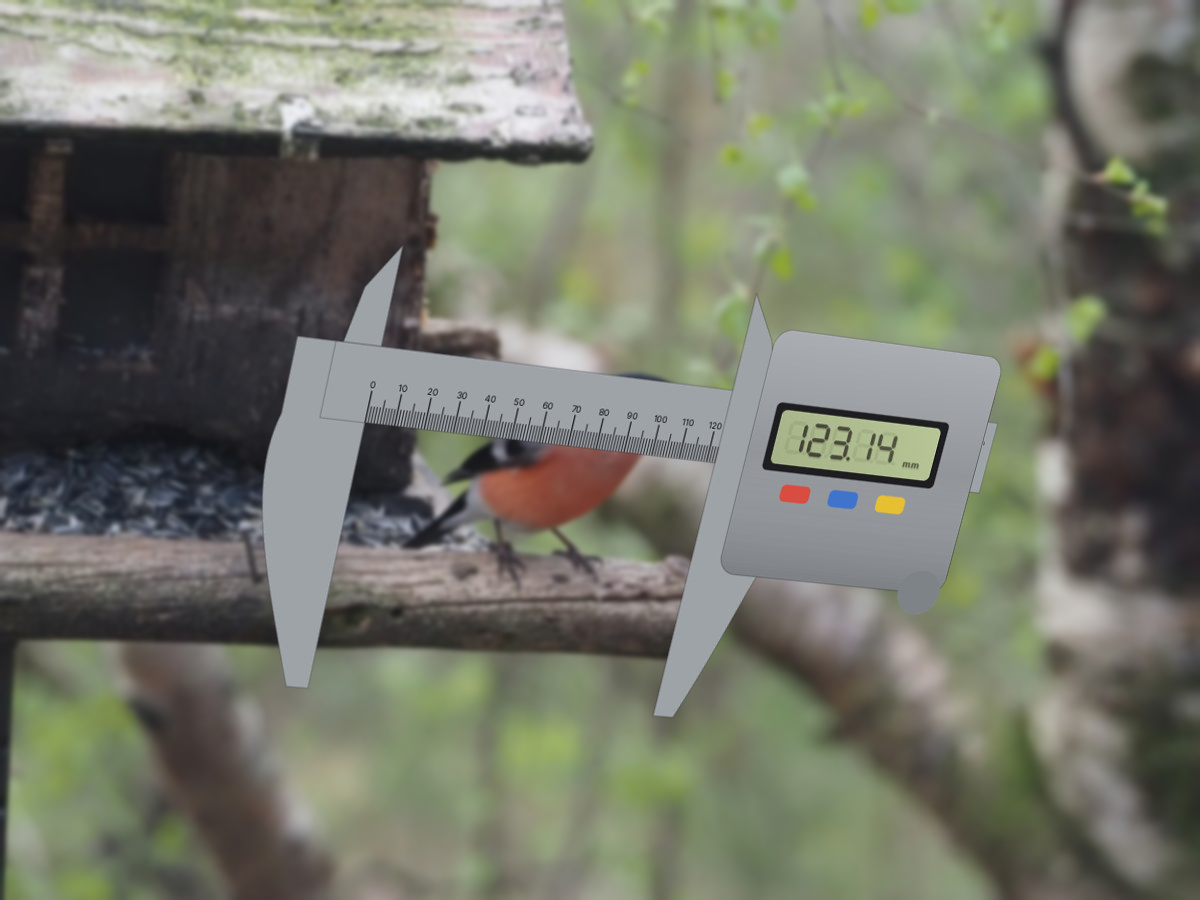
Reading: value=123.14 unit=mm
